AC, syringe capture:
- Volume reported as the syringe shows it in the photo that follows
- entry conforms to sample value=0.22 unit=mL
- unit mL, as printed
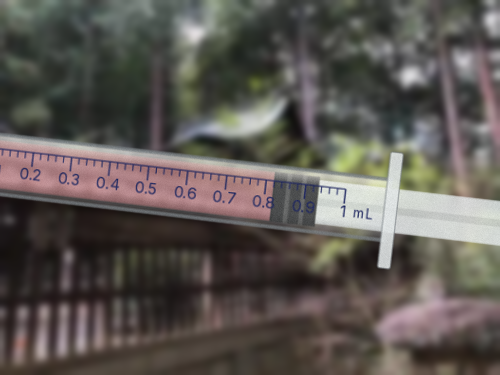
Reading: value=0.82 unit=mL
